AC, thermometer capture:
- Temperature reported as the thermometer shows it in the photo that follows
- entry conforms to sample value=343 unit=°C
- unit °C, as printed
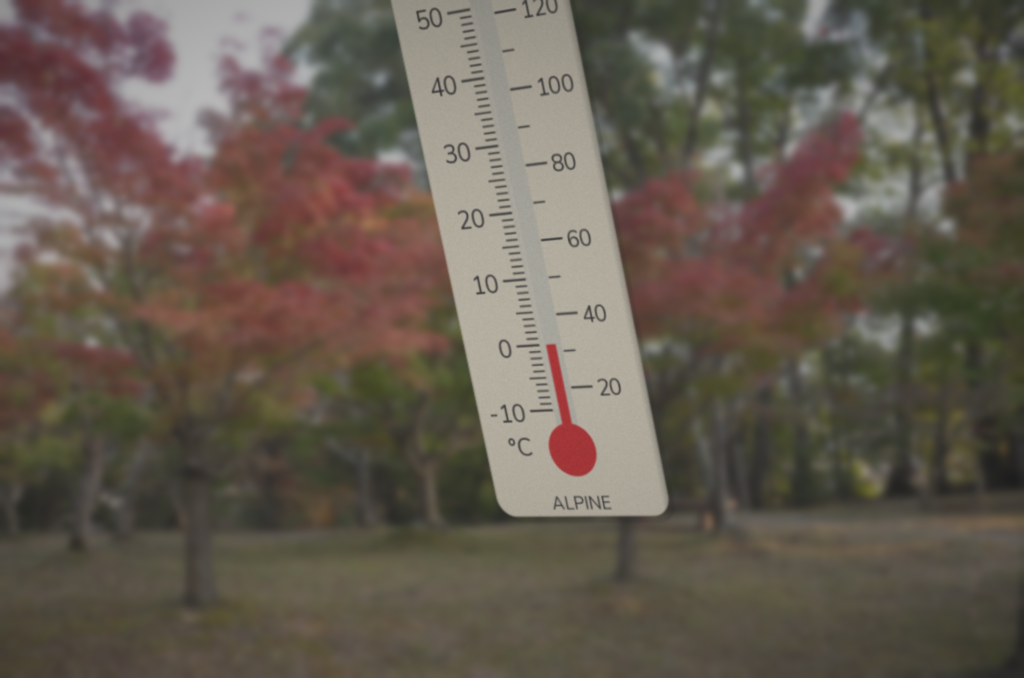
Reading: value=0 unit=°C
